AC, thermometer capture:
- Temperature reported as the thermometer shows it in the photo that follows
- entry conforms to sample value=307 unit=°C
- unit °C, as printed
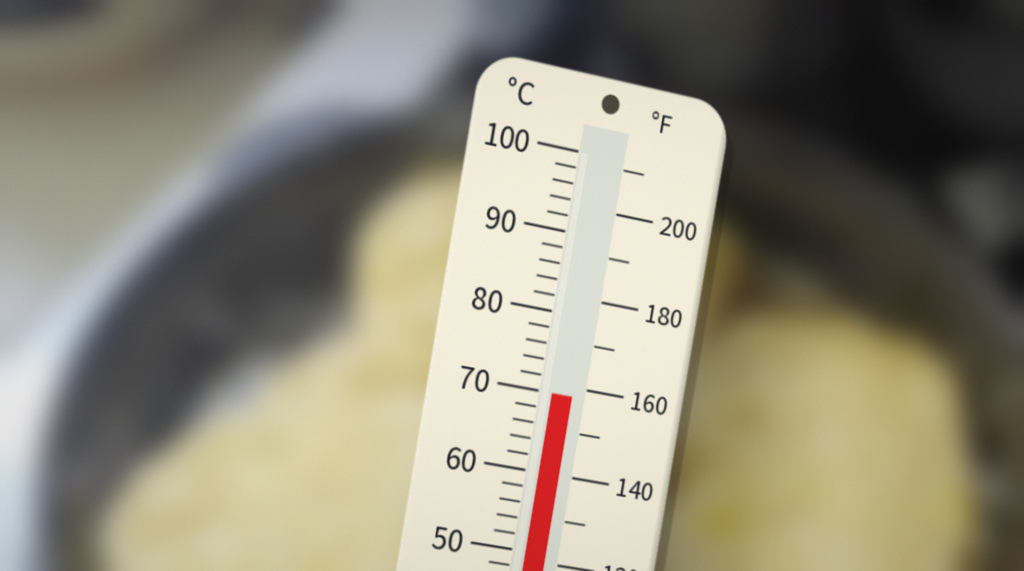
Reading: value=70 unit=°C
